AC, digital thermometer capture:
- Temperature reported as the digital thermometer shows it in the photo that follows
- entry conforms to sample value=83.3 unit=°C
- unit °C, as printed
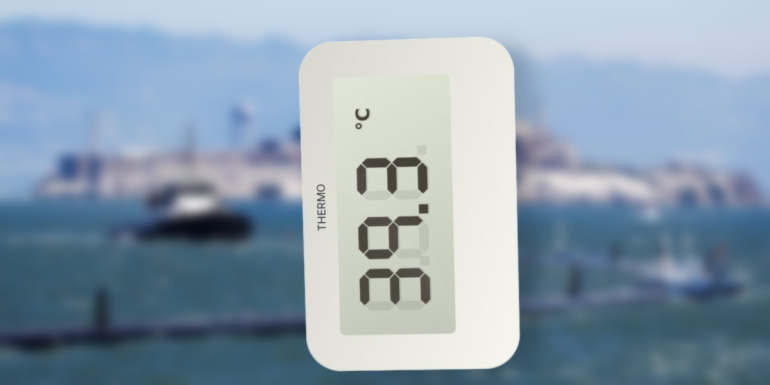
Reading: value=39.3 unit=°C
